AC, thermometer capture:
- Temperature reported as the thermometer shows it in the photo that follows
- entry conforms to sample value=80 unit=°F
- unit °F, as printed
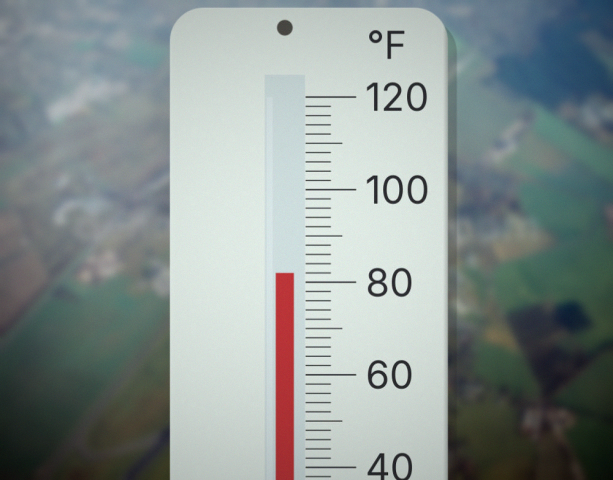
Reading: value=82 unit=°F
